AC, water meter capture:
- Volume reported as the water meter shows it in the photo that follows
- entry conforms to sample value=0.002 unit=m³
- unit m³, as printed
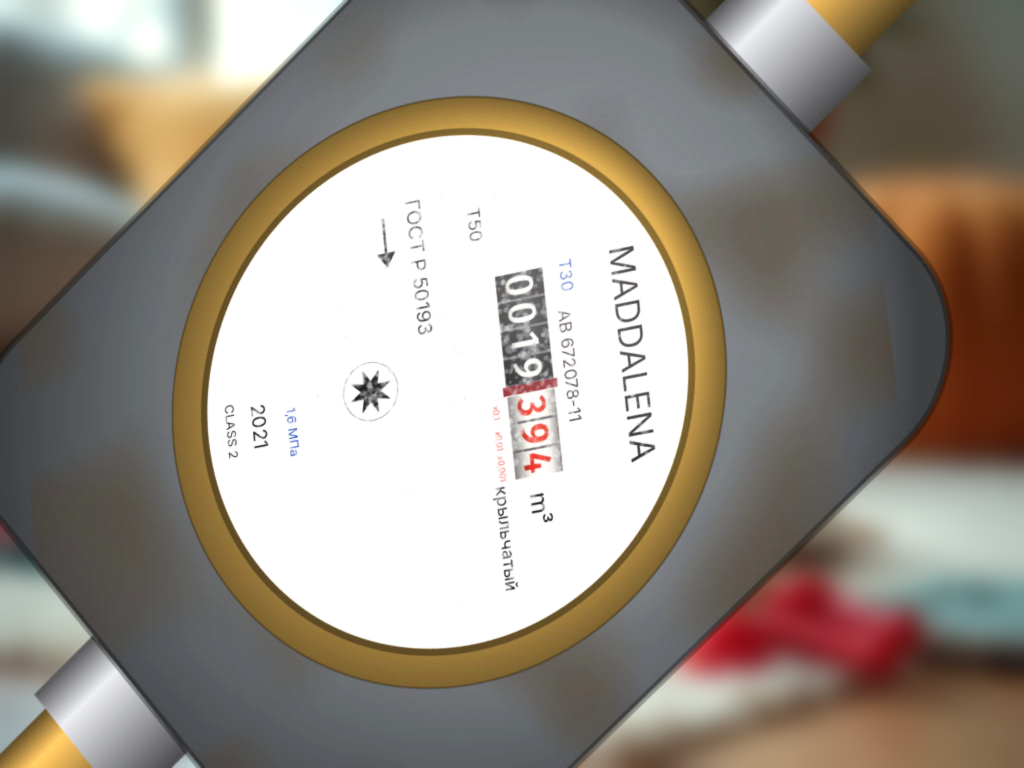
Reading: value=19.394 unit=m³
